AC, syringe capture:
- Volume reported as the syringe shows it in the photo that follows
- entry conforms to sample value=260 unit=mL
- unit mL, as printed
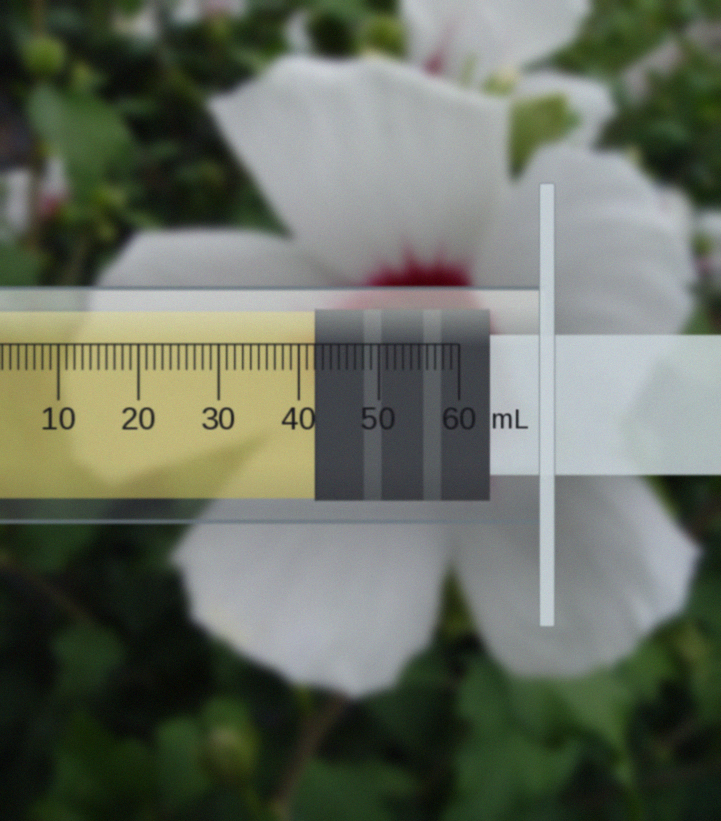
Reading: value=42 unit=mL
